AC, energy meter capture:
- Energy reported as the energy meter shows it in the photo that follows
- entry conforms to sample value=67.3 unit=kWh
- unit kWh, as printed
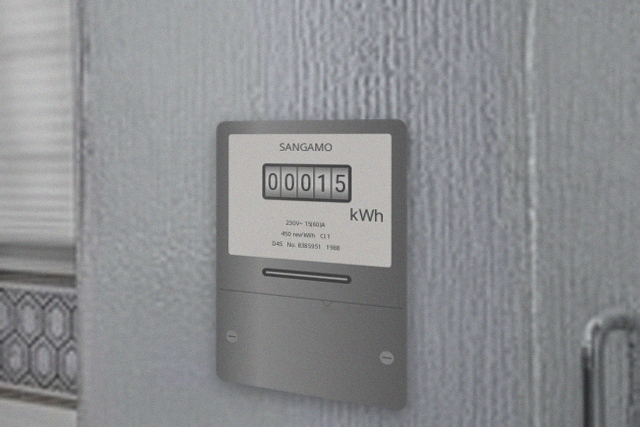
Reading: value=15 unit=kWh
